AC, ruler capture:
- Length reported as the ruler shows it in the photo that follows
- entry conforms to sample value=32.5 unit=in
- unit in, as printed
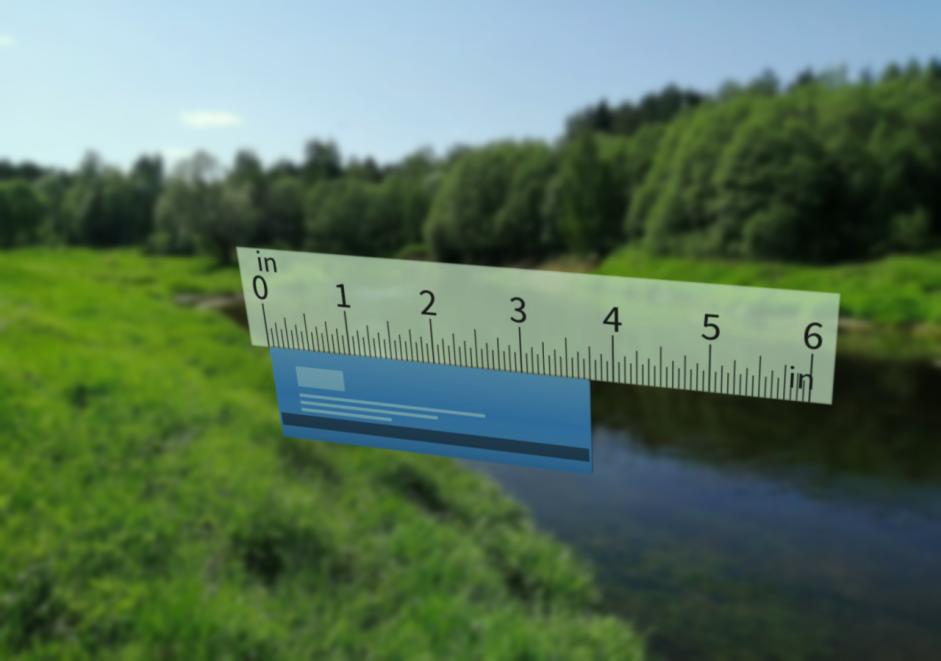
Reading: value=3.75 unit=in
